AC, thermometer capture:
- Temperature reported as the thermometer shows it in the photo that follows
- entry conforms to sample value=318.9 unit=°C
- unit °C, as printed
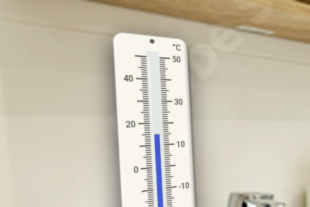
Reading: value=15 unit=°C
